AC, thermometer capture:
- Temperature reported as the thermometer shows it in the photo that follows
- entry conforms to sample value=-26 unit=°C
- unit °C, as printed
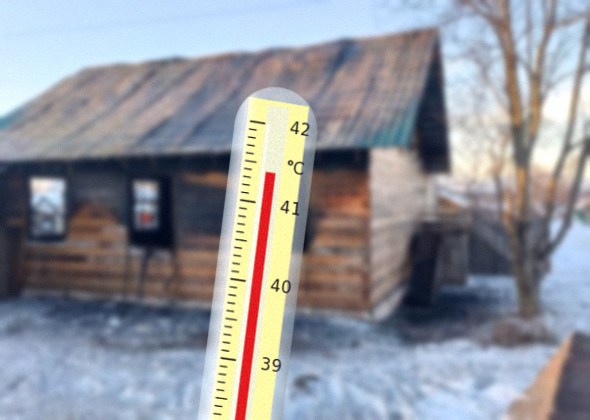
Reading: value=41.4 unit=°C
